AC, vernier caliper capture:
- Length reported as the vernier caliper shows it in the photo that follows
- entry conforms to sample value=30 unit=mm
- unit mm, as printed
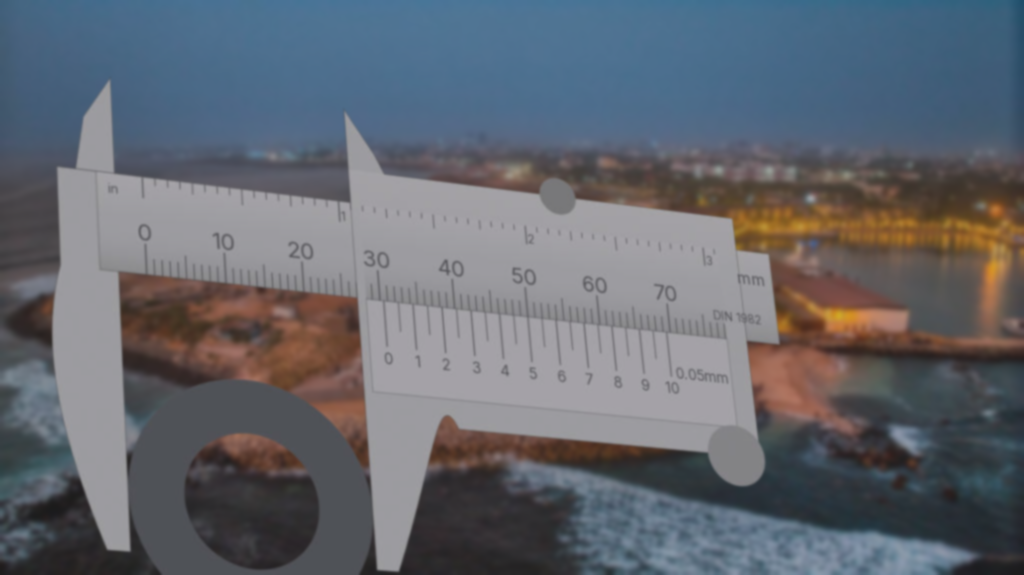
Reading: value=30.5 unit=mm
